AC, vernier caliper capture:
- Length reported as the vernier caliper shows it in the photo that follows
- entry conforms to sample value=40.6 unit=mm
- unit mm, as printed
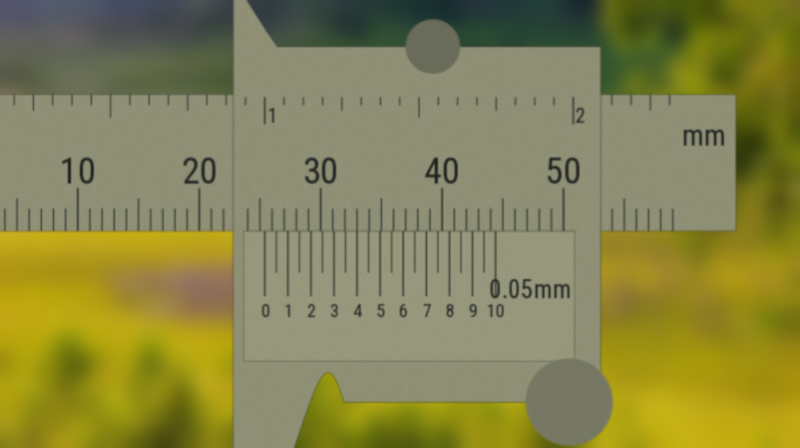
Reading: value=25.4 unit=mm
